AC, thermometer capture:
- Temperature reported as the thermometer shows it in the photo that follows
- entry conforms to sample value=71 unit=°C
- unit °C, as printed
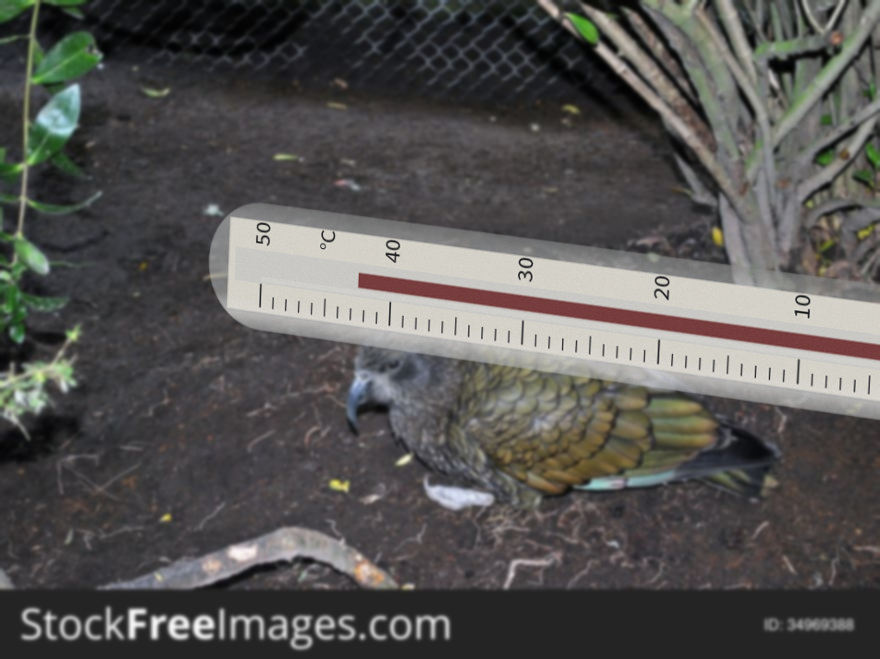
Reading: value=42.5 unit=°C
